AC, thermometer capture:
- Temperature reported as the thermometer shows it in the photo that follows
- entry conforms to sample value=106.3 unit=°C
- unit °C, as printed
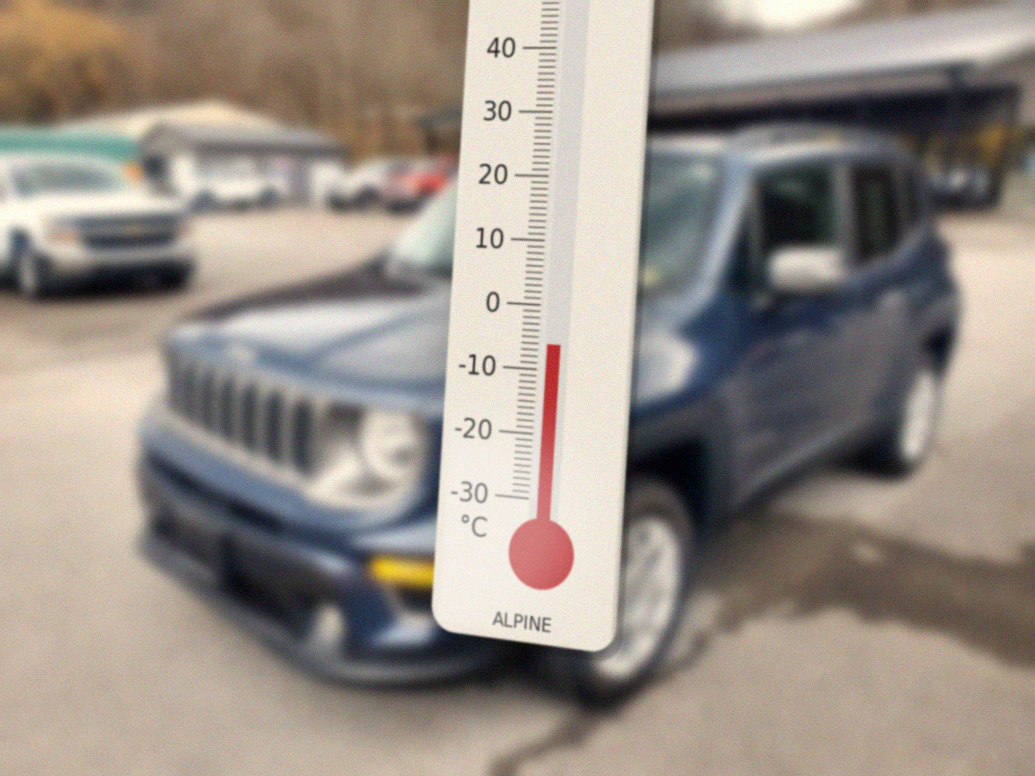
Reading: value=-6 unit=°C
